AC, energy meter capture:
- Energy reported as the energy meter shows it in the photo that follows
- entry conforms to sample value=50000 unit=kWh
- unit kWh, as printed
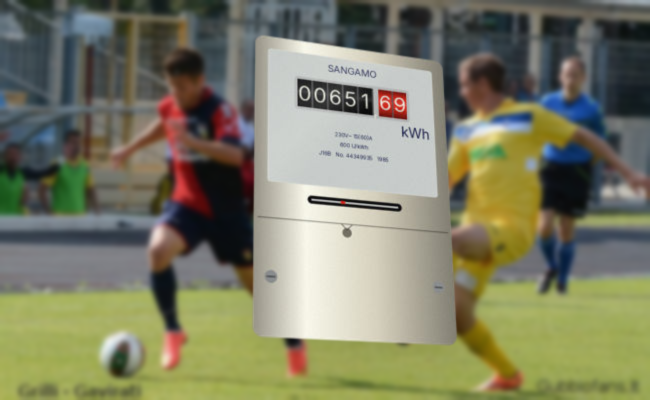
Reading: value=651.69 unit=kWh
